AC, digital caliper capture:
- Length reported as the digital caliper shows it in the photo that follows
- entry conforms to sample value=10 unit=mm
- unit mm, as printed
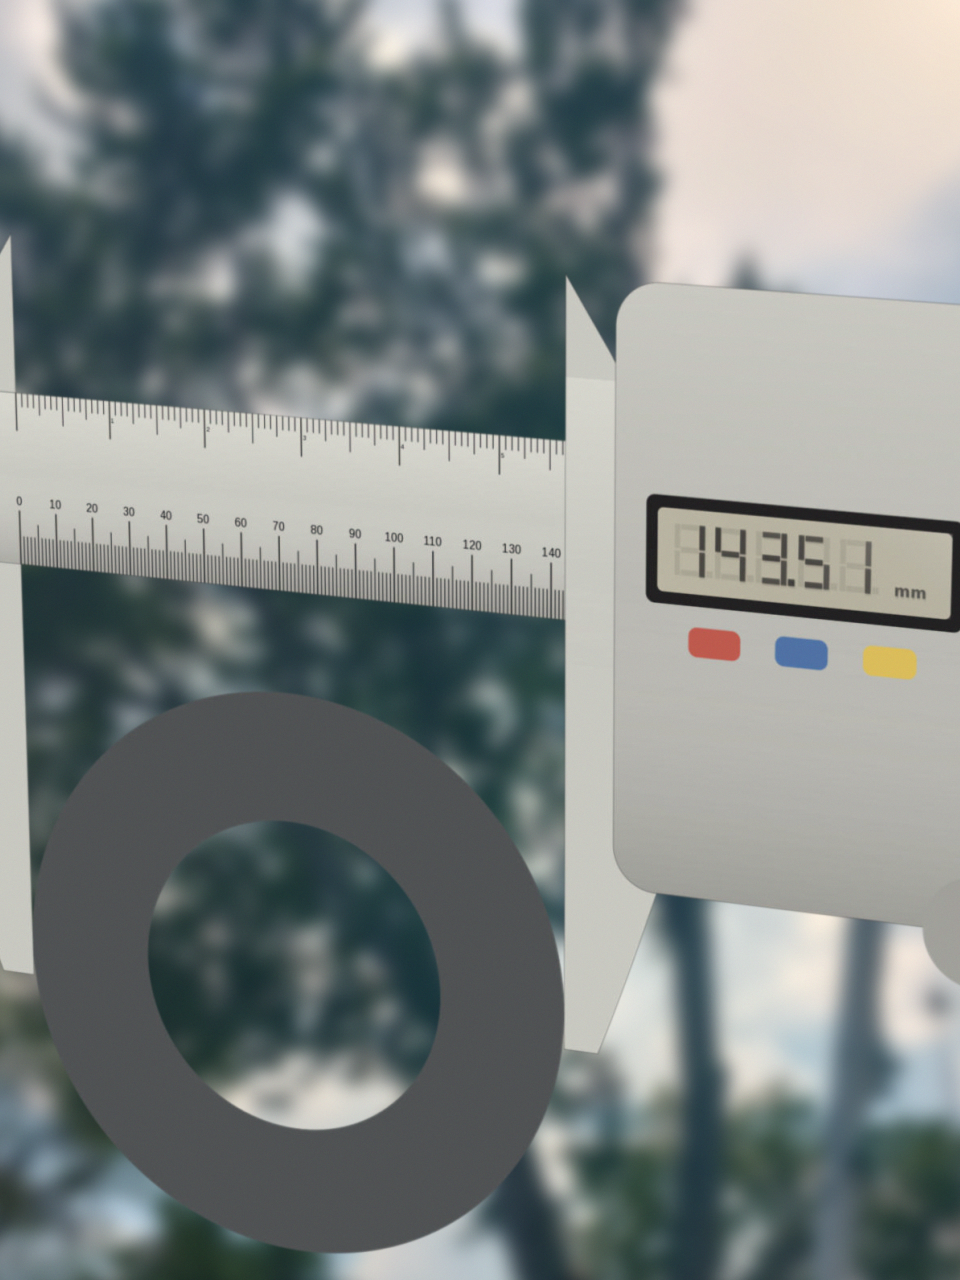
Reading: value=143.51 unit=mm
